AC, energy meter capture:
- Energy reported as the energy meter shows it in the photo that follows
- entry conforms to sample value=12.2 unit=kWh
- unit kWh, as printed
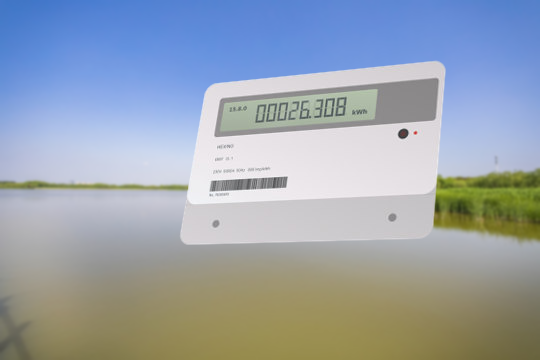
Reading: value=26.308 unit=kWh
